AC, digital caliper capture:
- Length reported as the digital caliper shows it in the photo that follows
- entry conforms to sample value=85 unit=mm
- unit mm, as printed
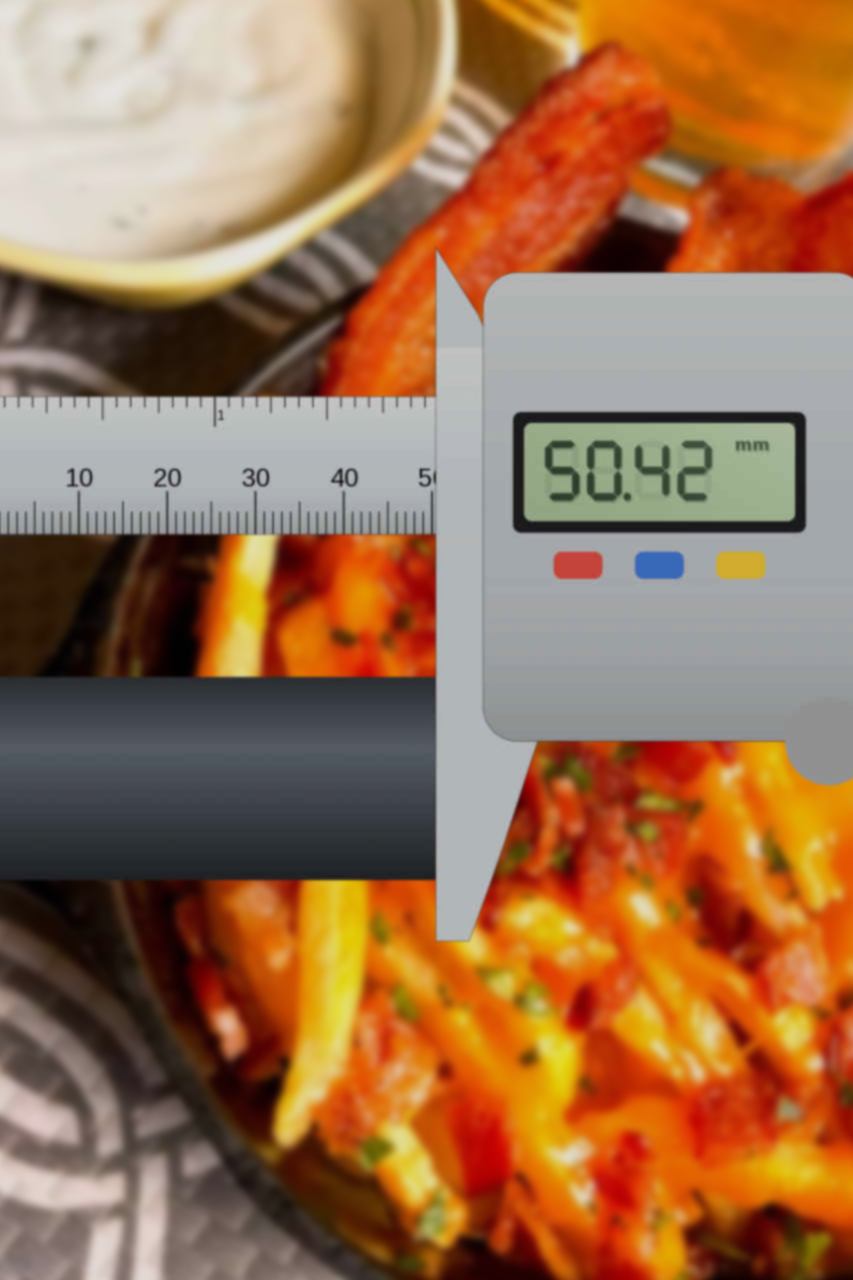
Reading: value=50.42 unit=mm
